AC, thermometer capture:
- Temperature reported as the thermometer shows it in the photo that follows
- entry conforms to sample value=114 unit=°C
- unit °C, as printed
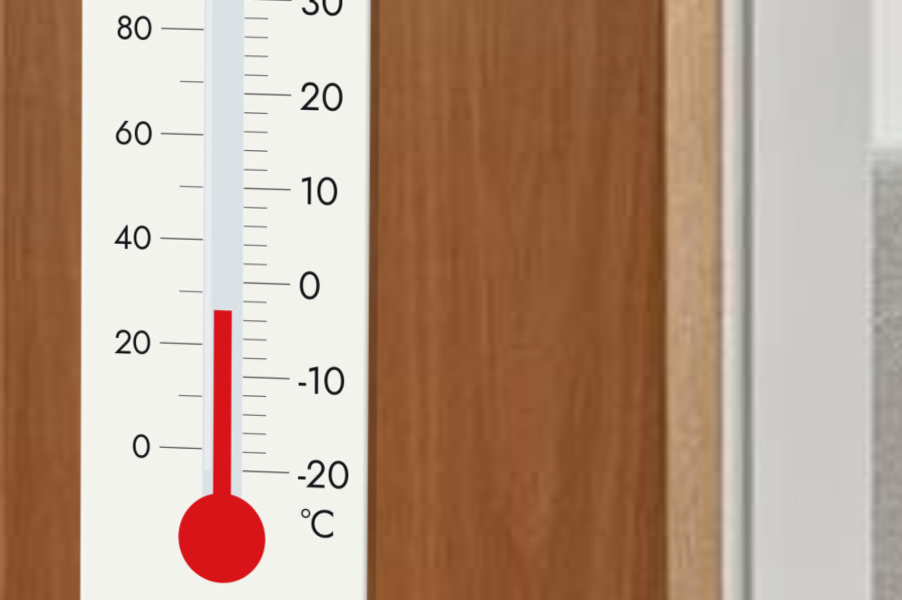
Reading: value=-3 unit=°C
